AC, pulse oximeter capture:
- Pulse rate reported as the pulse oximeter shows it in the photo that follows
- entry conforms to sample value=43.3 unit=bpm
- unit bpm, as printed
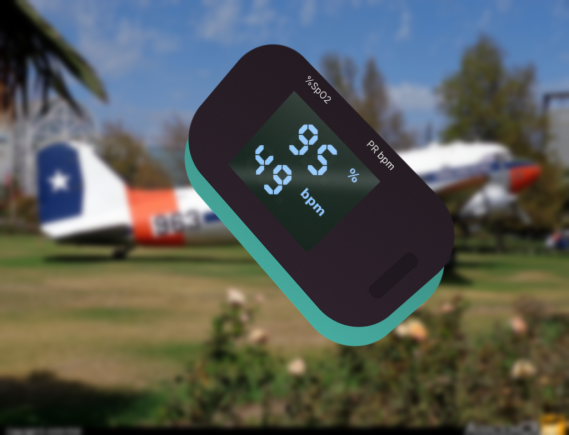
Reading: value=49 unit=bpm
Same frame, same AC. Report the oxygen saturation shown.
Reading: value=95 unit=%
